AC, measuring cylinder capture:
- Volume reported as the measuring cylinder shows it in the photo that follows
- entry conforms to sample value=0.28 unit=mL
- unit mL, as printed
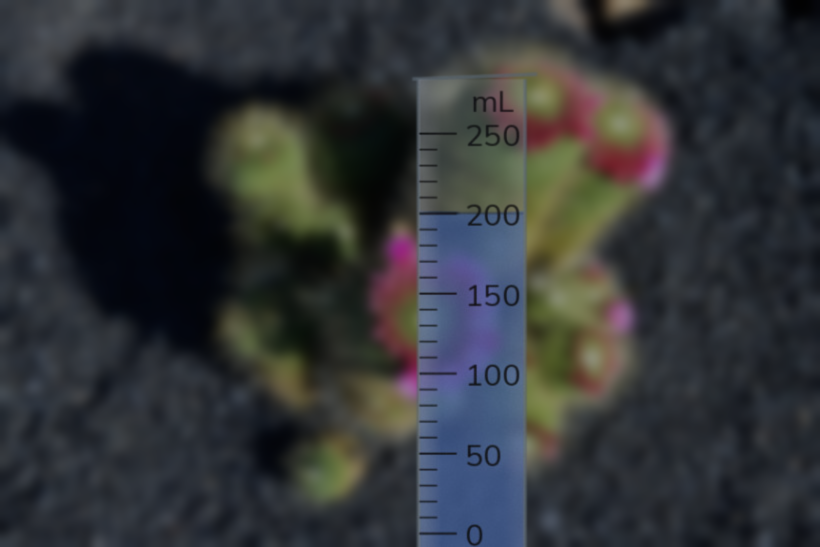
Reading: value=200 unit=mL
